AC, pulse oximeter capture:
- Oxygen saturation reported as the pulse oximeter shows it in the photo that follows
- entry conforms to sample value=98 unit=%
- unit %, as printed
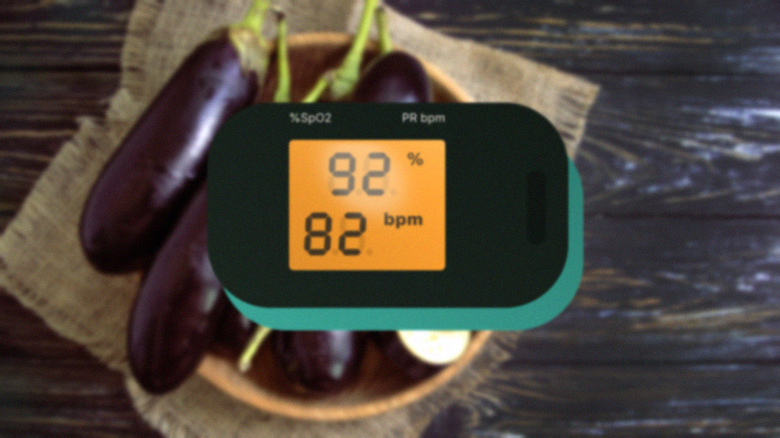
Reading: value=92 unit=%
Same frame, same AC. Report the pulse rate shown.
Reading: value=82 unit=bpm
